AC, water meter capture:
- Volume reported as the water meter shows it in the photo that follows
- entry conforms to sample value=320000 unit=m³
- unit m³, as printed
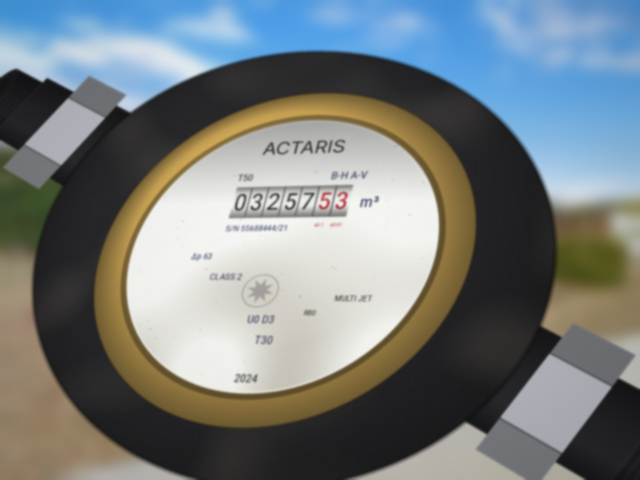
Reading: value=3257.53 unit=m³
